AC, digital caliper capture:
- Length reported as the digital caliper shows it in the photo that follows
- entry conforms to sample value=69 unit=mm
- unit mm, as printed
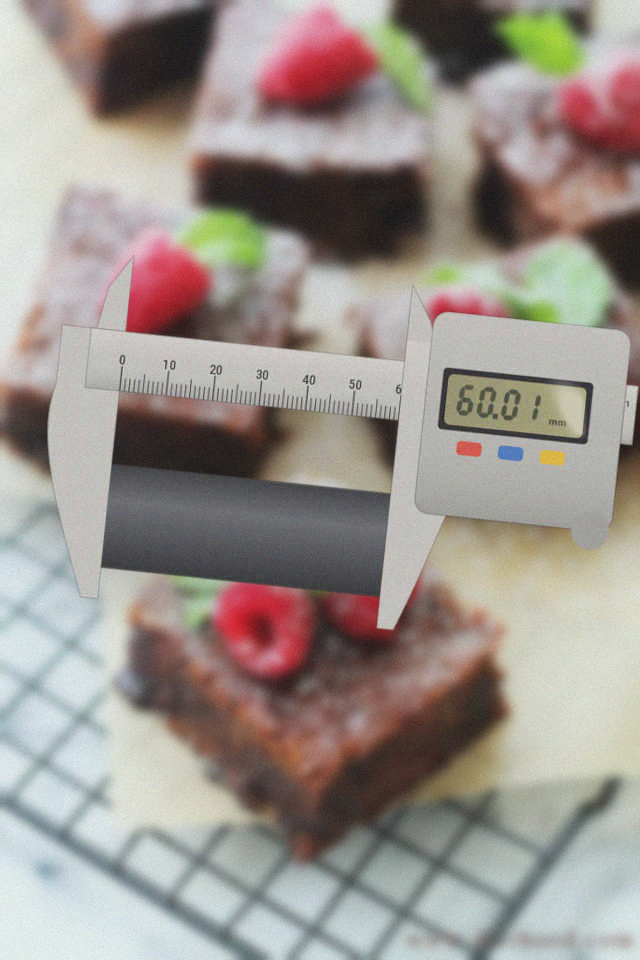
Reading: value=60.01 unit=mm
